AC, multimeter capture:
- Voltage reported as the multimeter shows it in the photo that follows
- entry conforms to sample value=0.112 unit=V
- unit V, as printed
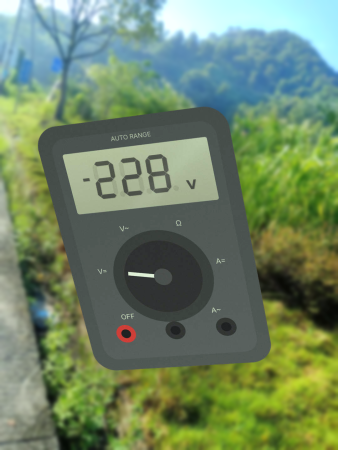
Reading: value=-228 unit=V
